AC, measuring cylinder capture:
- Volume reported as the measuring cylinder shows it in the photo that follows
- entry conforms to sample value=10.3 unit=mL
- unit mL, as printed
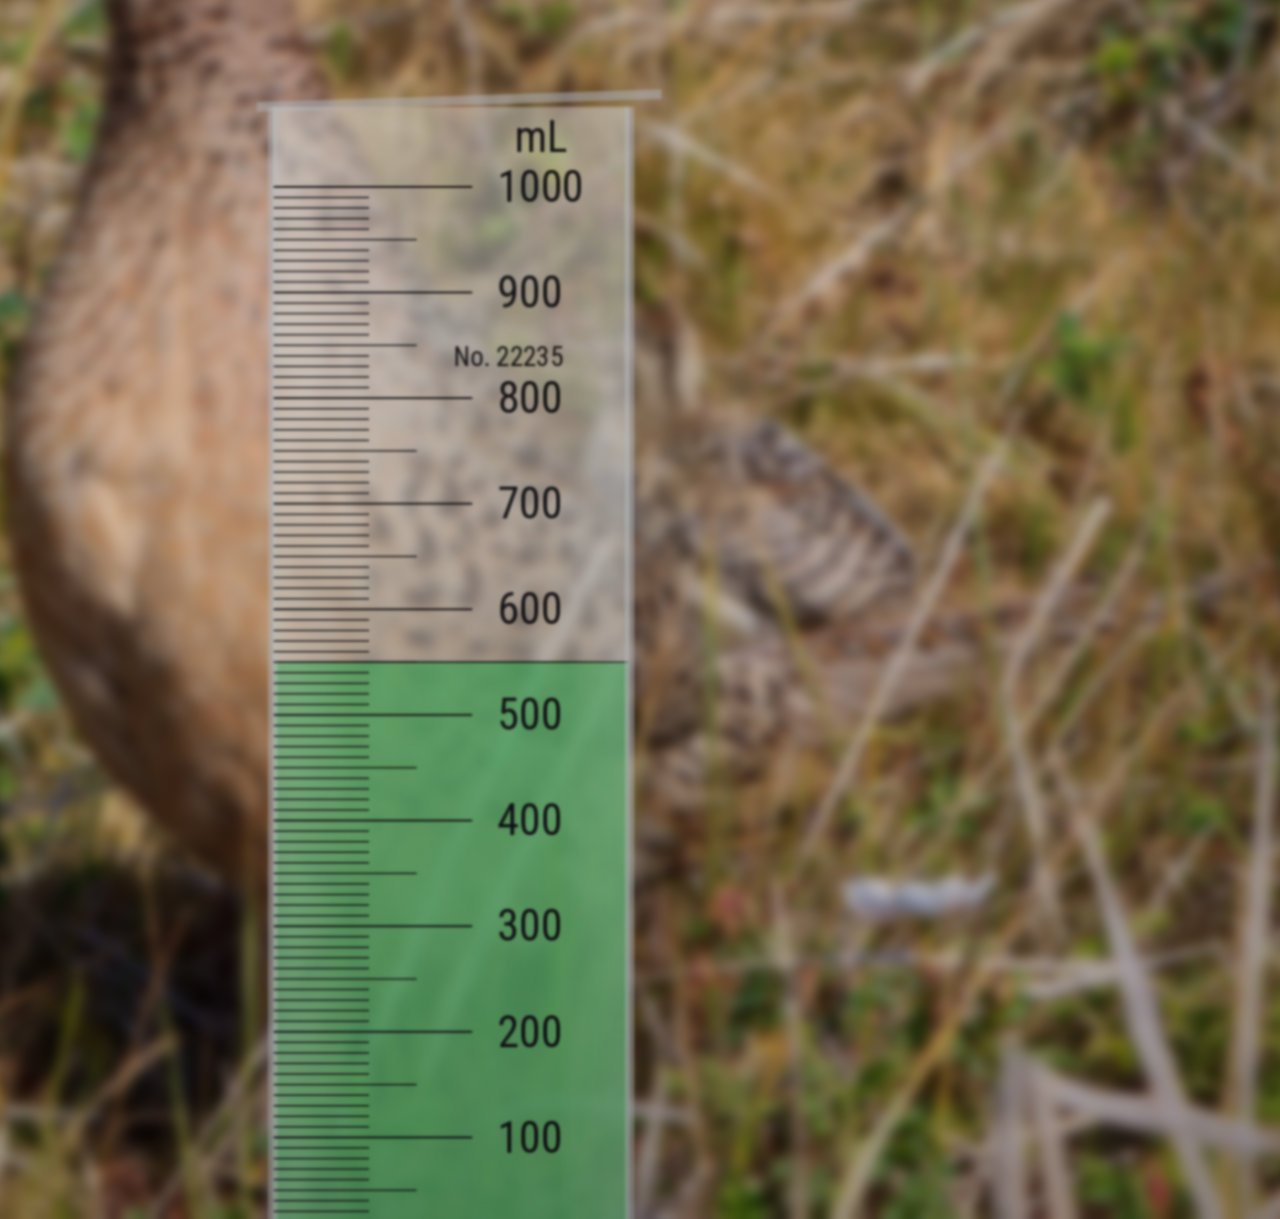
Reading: value=550 unit=mL
